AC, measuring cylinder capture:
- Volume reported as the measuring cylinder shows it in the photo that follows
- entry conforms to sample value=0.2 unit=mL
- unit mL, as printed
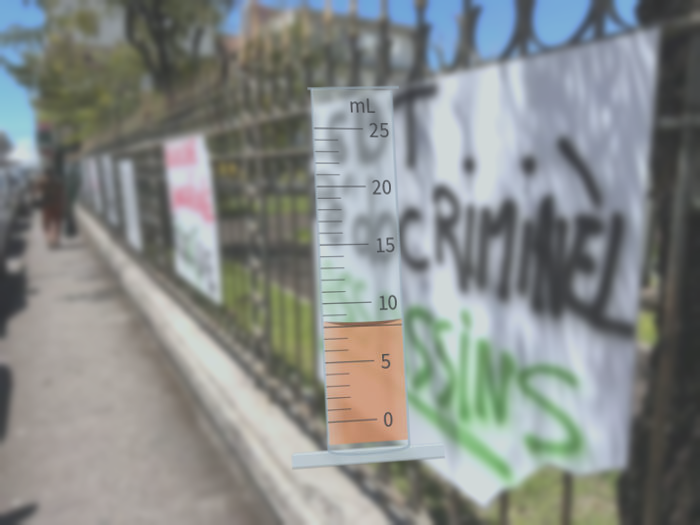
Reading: value=8 unit=mL
